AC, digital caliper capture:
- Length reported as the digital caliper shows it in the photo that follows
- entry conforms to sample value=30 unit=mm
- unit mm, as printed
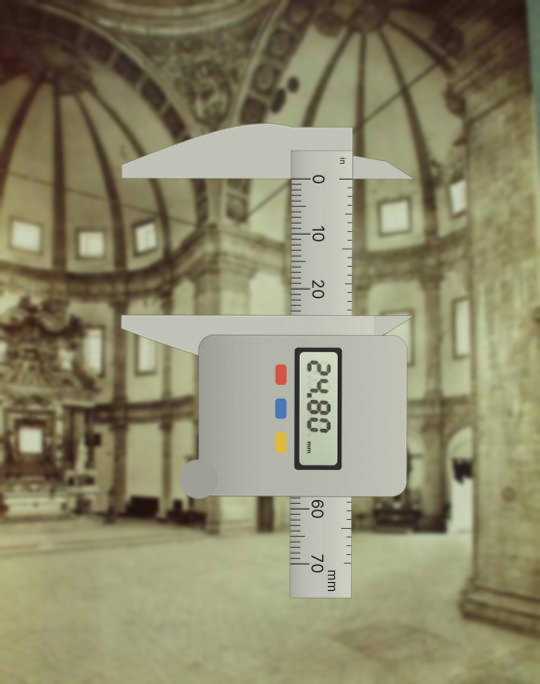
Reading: value=24.80 unit=mm
